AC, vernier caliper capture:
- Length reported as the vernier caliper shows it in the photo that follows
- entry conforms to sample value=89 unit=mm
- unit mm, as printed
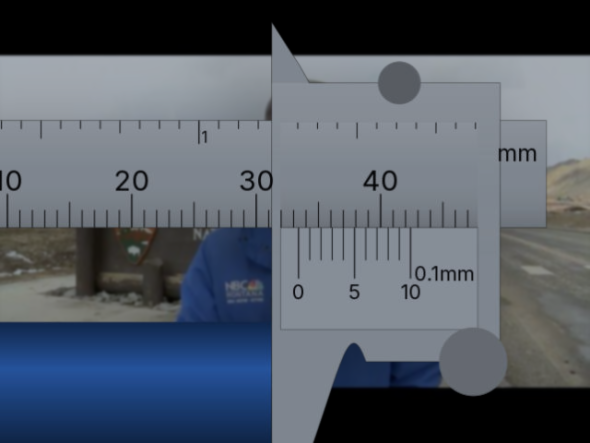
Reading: value=33.4 unit=mm
